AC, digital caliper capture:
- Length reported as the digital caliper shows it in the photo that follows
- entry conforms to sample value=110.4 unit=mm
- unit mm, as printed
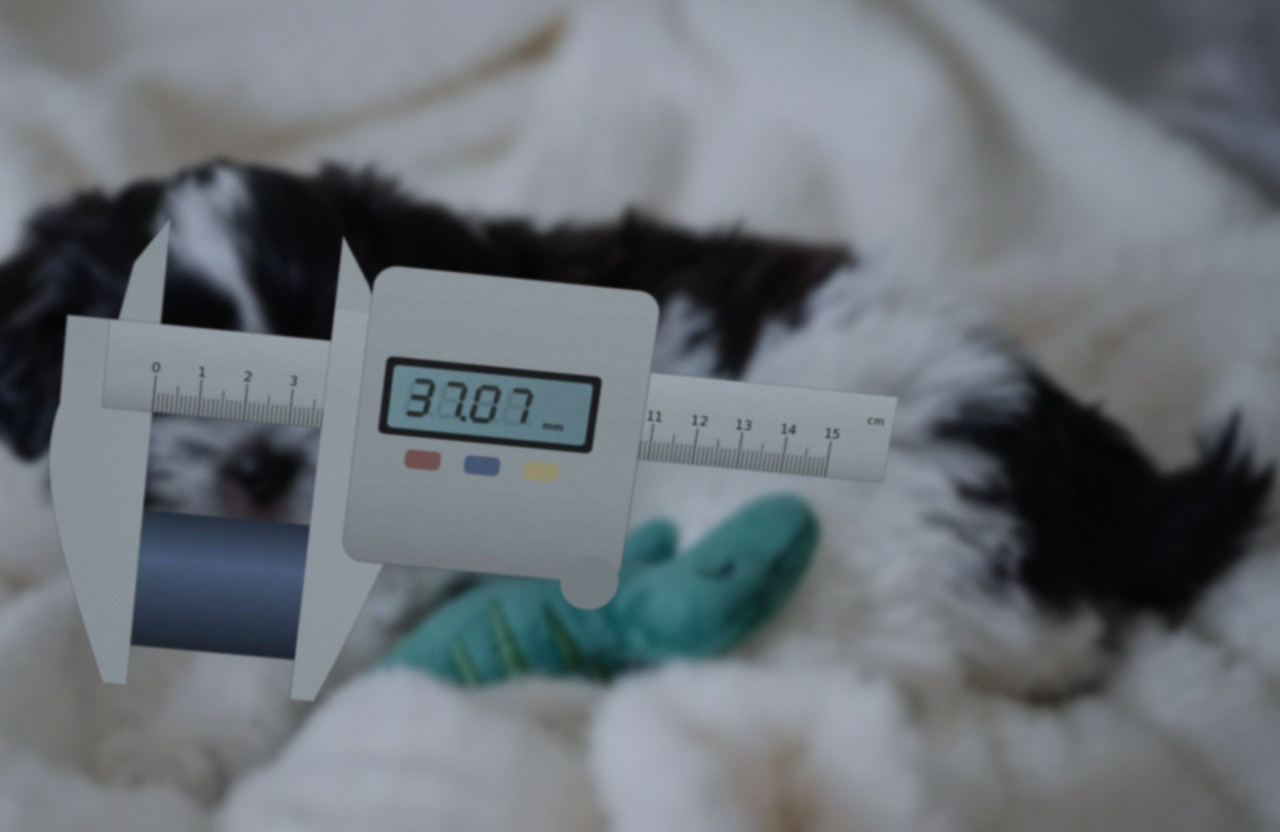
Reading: value=37.07 unit=mm
